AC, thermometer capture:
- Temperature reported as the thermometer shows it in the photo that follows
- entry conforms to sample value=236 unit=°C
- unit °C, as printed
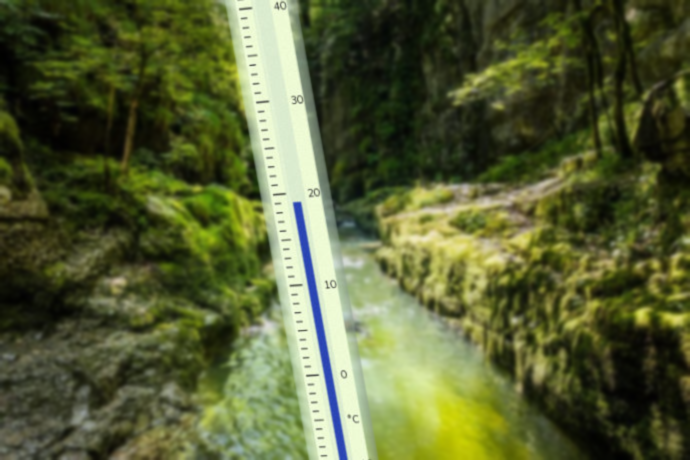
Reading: value=19 unit=°C
